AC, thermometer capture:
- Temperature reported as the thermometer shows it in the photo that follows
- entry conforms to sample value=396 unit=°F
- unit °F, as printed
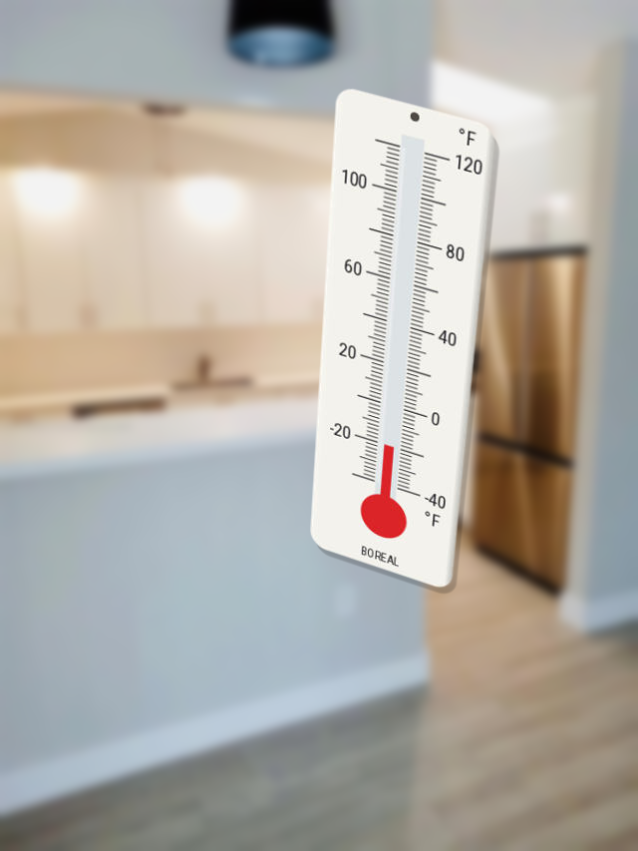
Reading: value=-20 unit=°F
